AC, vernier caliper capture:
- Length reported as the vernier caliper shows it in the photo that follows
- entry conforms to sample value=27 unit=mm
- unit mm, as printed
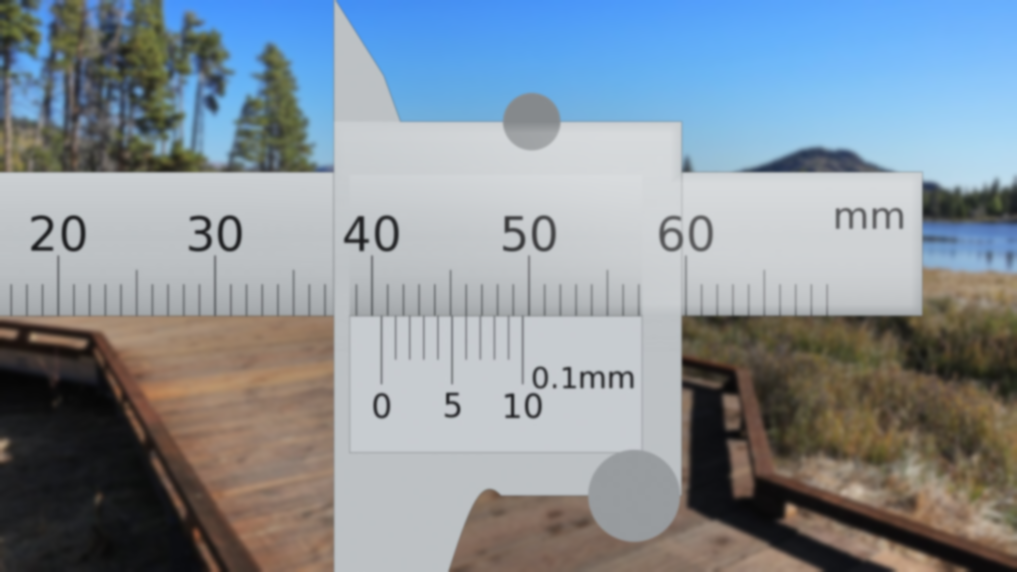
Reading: value=40.6 unit=mm
